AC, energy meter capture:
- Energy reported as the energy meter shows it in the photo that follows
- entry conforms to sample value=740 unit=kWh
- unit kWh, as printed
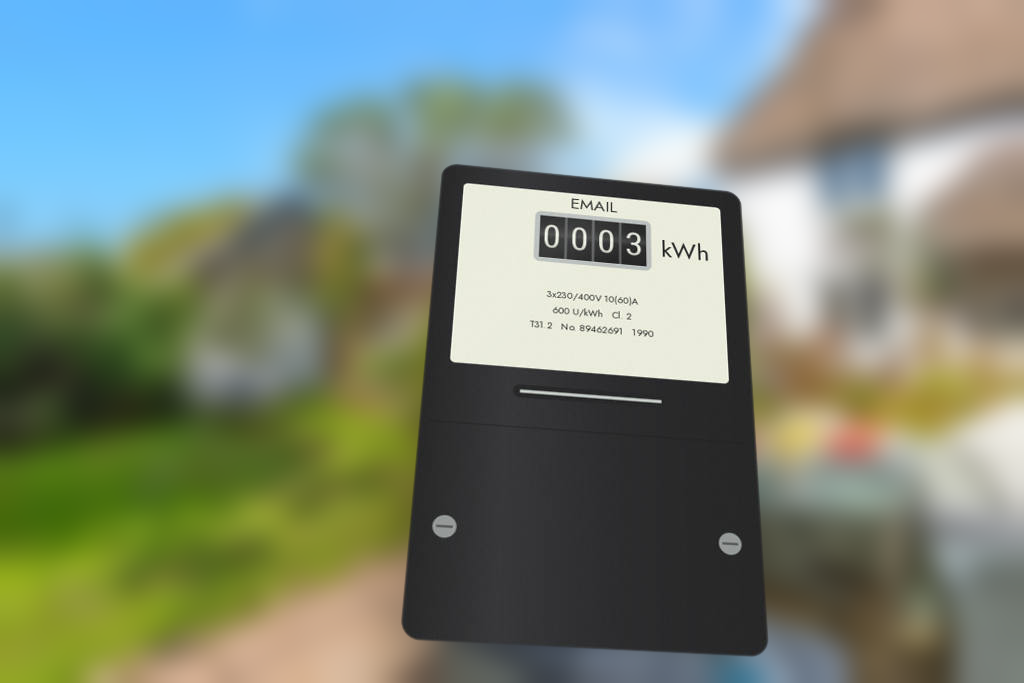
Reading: value=3 unit=kWh
